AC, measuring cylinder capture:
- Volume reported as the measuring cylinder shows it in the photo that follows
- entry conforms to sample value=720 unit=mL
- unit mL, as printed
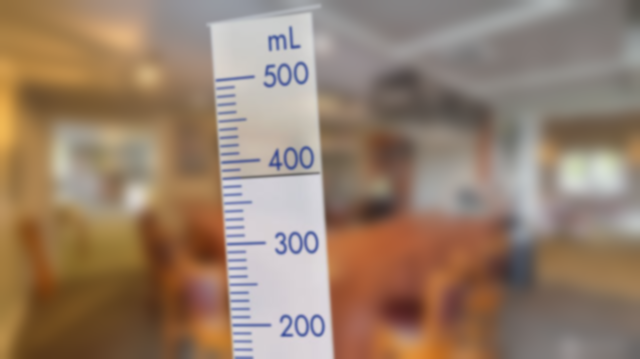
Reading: value=380 unit=mL
